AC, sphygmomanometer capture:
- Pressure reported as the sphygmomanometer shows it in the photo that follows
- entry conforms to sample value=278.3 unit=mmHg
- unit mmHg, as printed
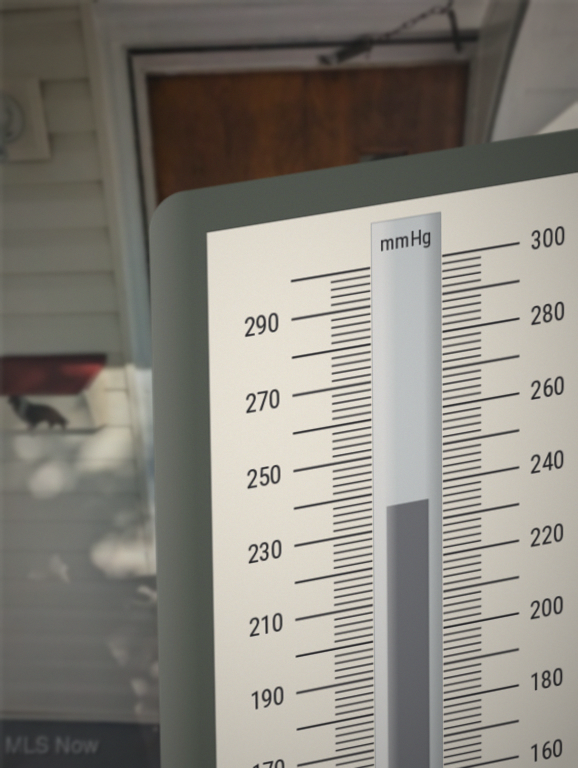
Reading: value=236 unit=mmHg
